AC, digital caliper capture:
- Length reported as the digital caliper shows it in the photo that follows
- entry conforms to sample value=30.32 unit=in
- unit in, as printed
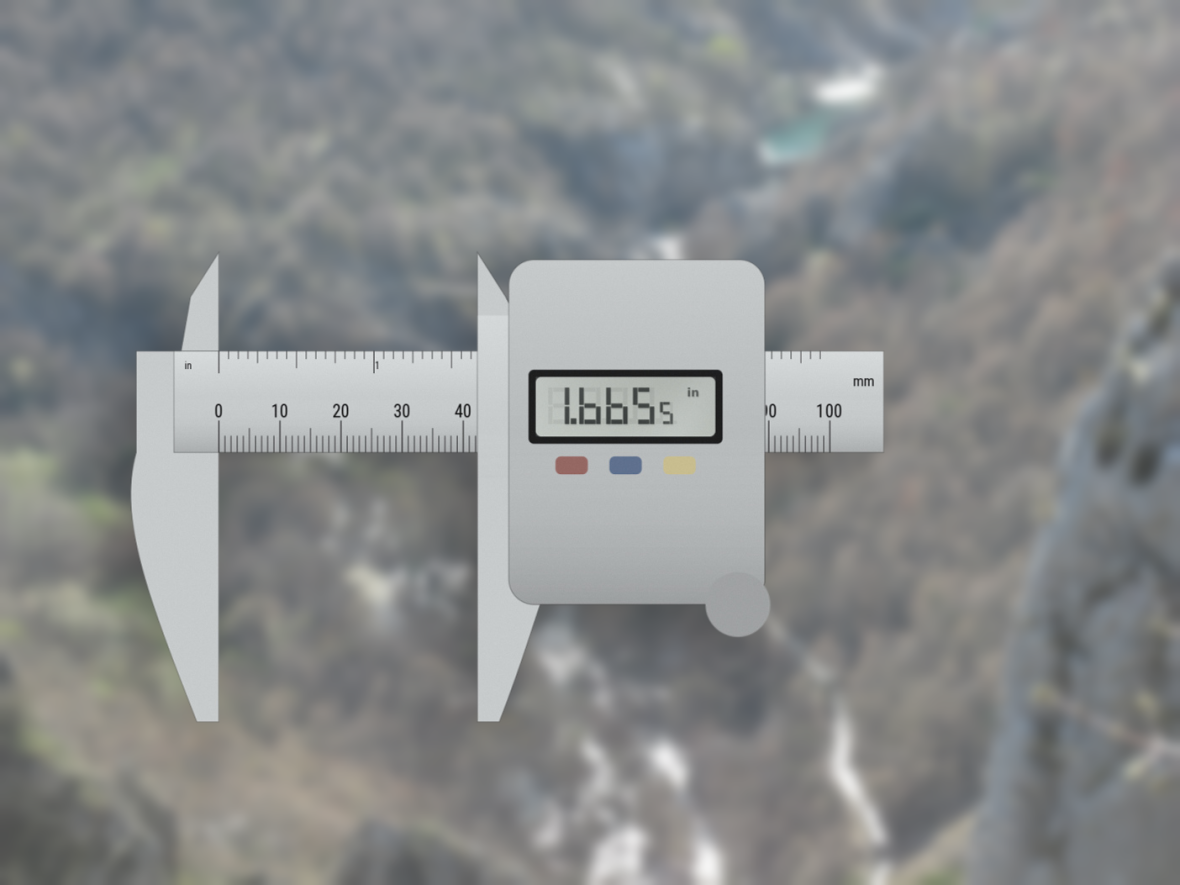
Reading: value=1.6655 unit=in
